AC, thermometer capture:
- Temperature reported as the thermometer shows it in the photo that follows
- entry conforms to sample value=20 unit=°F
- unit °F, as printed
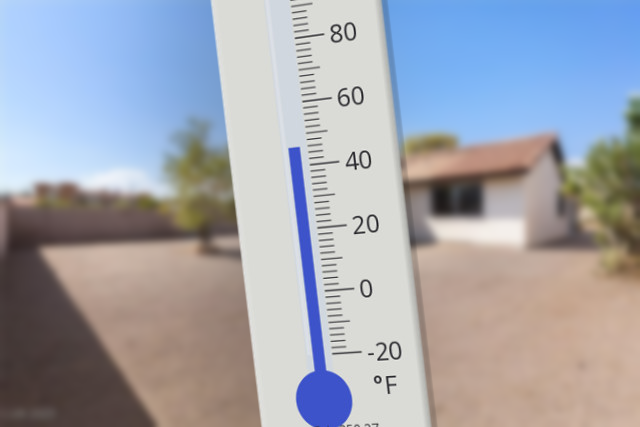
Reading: value=46 unit=°F
